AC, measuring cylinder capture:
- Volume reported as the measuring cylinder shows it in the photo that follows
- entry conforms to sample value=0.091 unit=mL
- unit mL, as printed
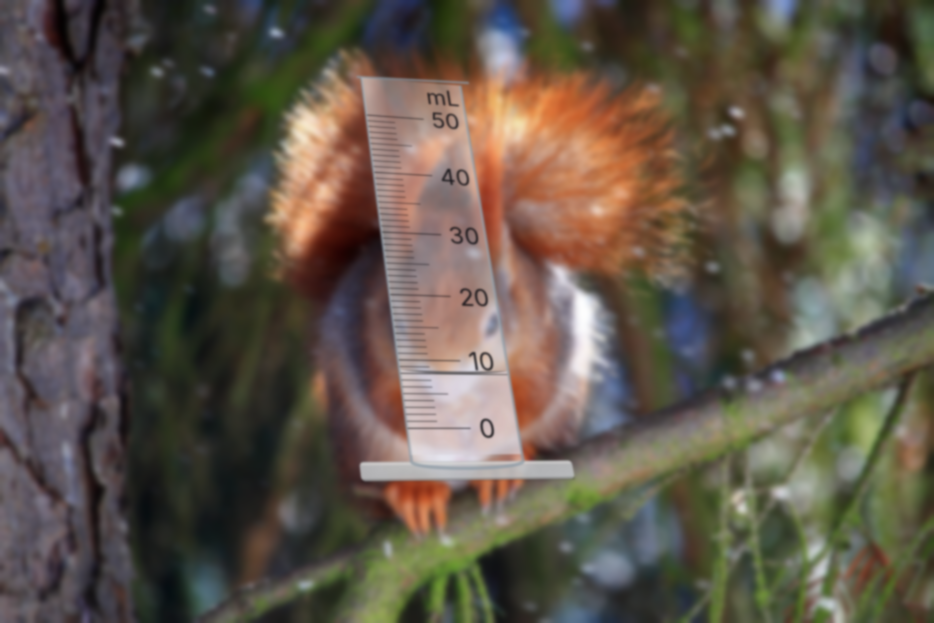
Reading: value=8 unit=mL
